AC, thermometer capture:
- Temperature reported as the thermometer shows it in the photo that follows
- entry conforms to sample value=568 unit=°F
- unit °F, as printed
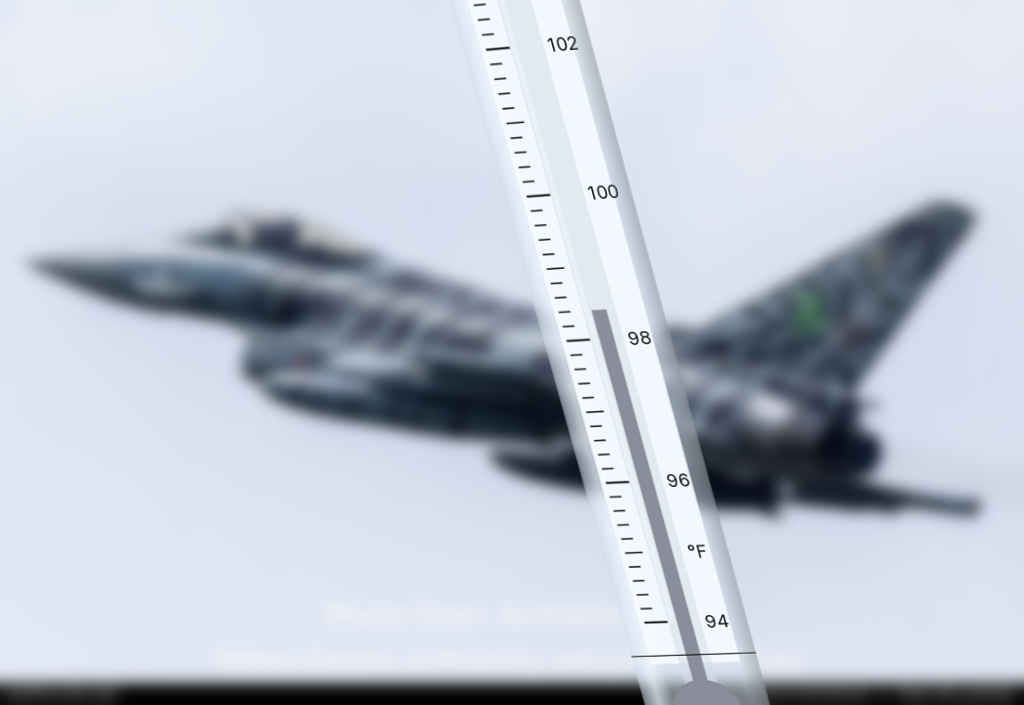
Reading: value=98.4 unit=°F
